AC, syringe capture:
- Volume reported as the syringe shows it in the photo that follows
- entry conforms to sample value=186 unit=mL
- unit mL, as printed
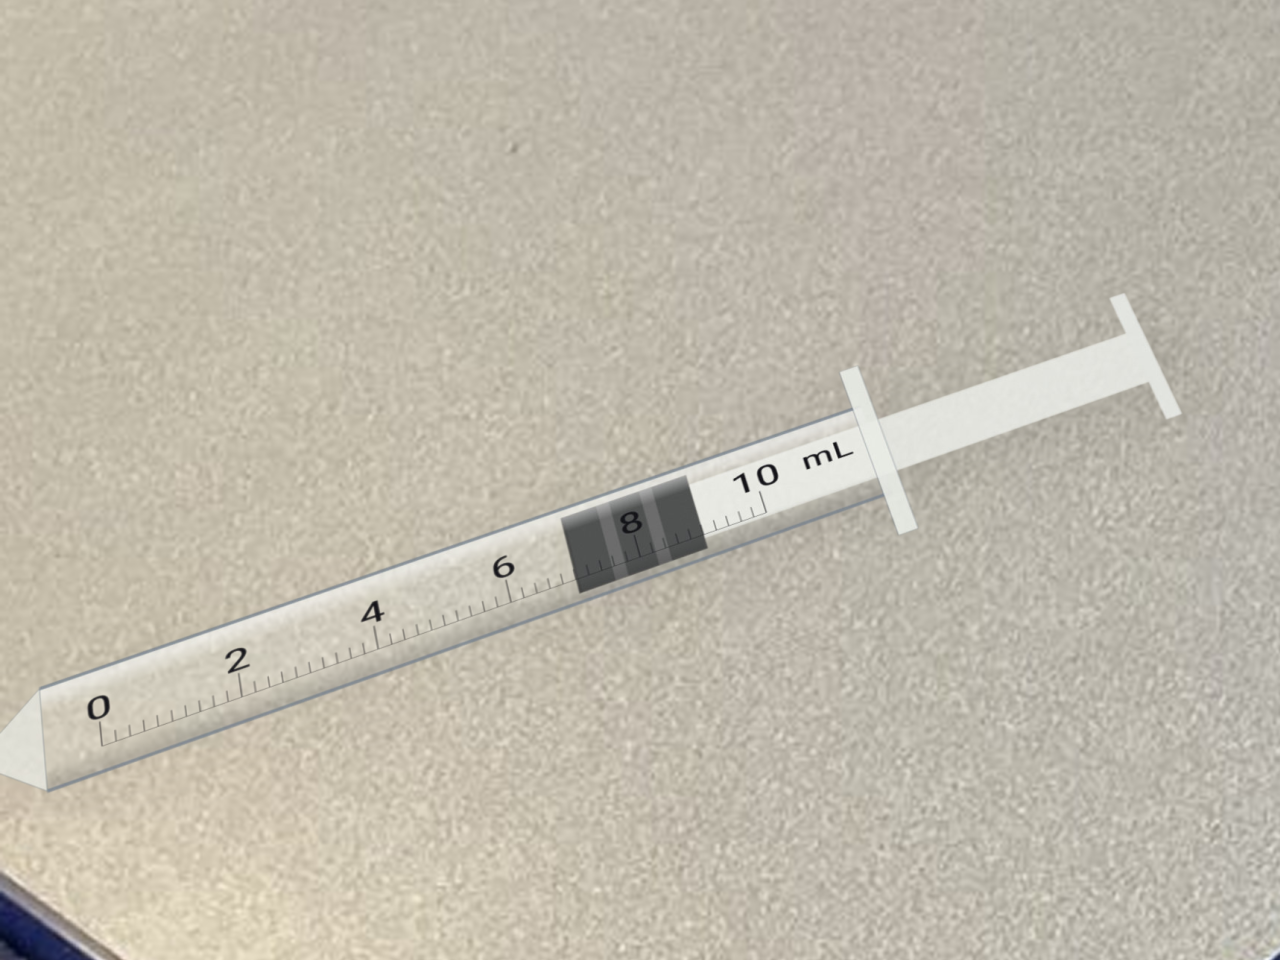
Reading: value=7 unit=mL
